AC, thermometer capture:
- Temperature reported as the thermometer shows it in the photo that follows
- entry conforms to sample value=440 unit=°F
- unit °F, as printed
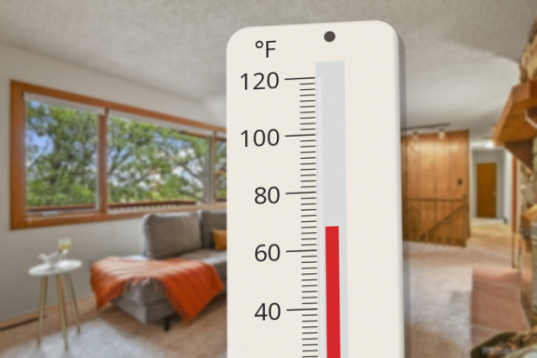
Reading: value=68 unit=°F
